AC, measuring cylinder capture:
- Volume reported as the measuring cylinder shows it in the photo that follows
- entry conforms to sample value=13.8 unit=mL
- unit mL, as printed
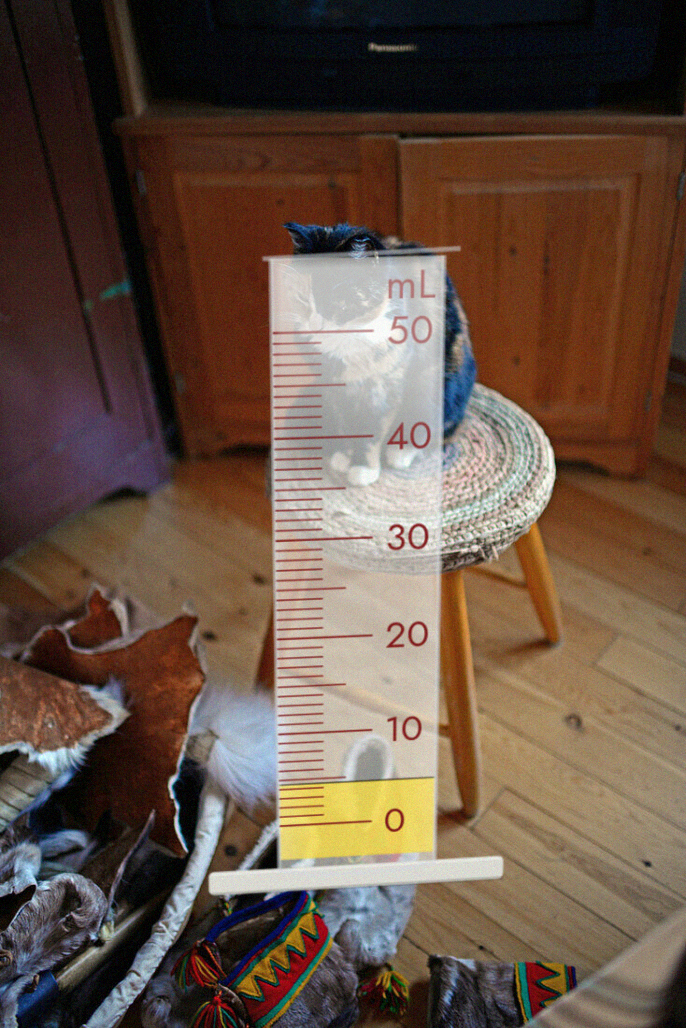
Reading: value=4.5 unit=mL
